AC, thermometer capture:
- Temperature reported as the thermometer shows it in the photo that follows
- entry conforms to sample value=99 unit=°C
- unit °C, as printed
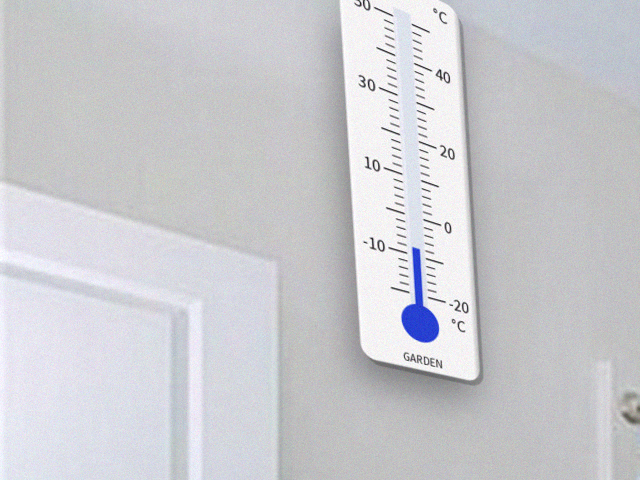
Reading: value=-8 unit=°C
